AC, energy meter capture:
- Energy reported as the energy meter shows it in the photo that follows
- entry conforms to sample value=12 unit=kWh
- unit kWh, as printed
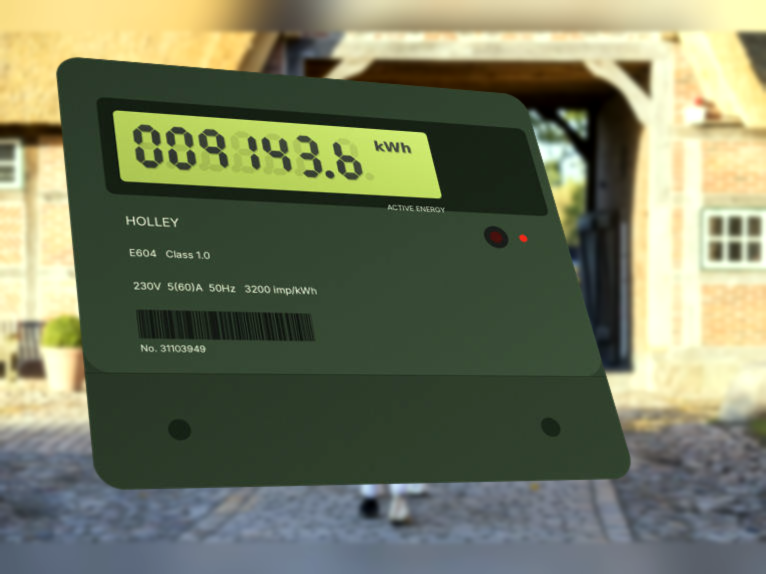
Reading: value=9143.6 unit=kWh
